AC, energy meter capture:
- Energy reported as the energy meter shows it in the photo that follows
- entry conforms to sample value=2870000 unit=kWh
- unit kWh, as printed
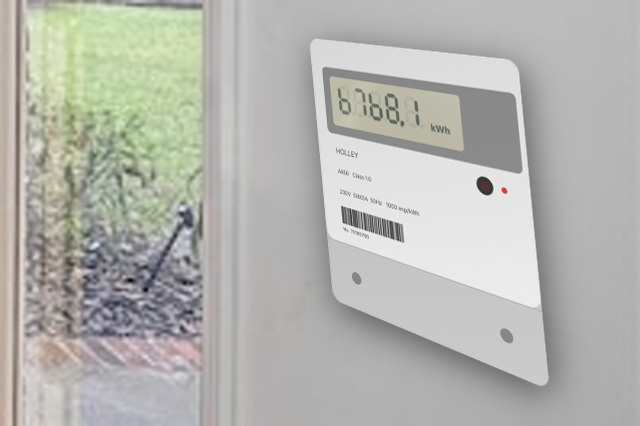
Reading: value=6768.1 unit=kWh
